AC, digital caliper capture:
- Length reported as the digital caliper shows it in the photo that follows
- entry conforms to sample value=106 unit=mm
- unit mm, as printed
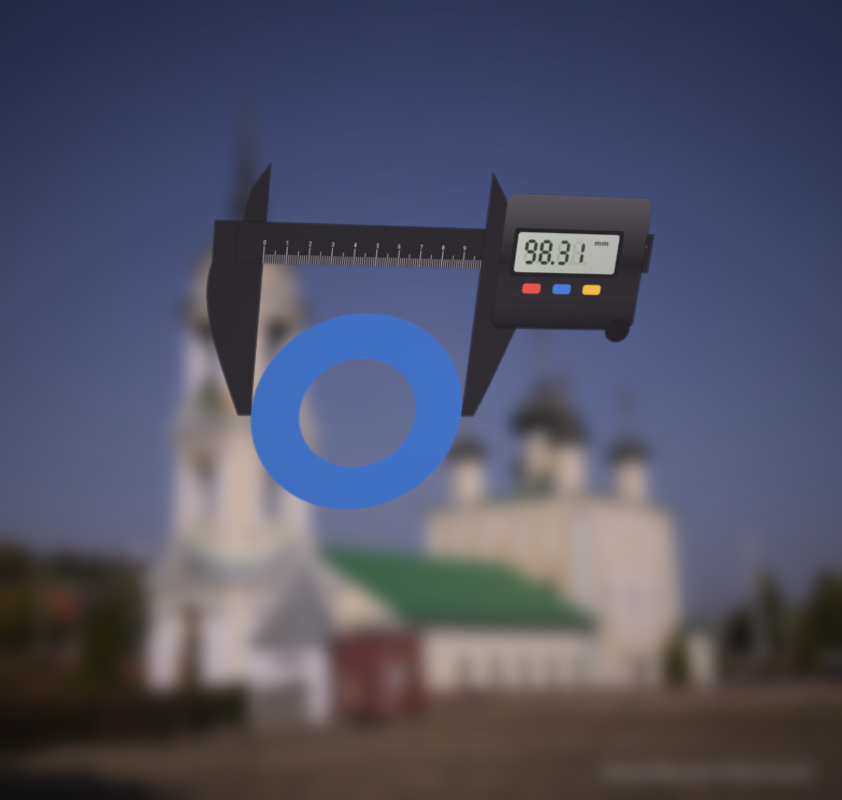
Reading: value=98.31 unit=mm
